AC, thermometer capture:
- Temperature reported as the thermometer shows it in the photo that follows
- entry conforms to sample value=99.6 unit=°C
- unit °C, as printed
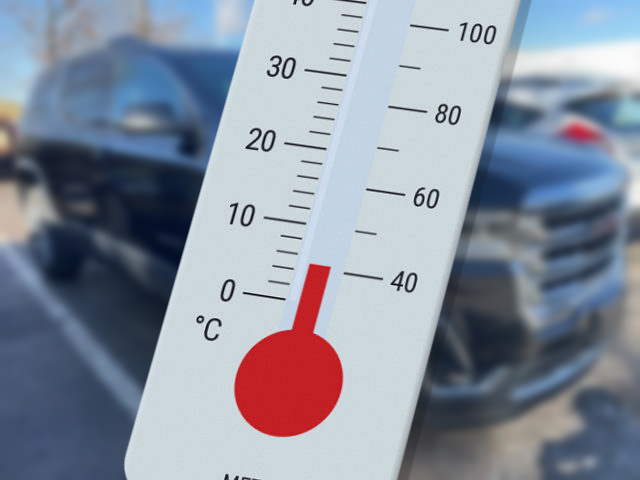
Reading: value=5 unit=°C
